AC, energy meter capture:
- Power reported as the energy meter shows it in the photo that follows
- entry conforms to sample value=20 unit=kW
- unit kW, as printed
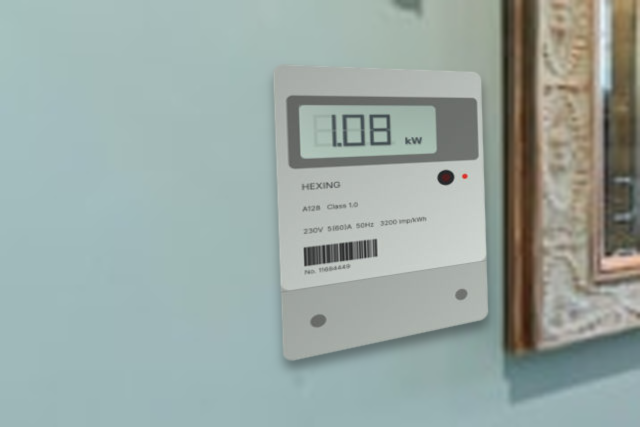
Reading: value=1.08 unit=kW
